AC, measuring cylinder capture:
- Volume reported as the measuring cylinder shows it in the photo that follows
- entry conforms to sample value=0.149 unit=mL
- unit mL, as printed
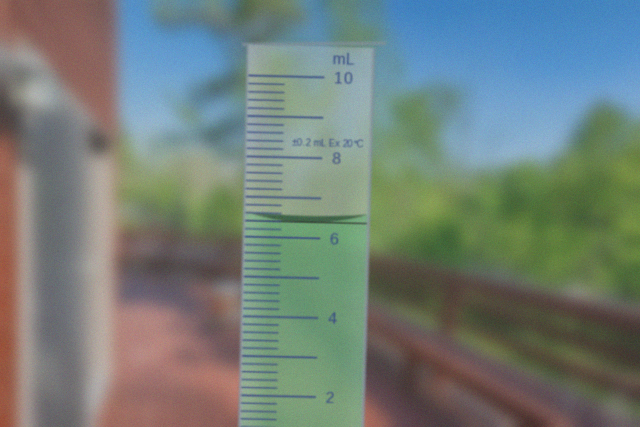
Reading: value=6.4 unit=mL
